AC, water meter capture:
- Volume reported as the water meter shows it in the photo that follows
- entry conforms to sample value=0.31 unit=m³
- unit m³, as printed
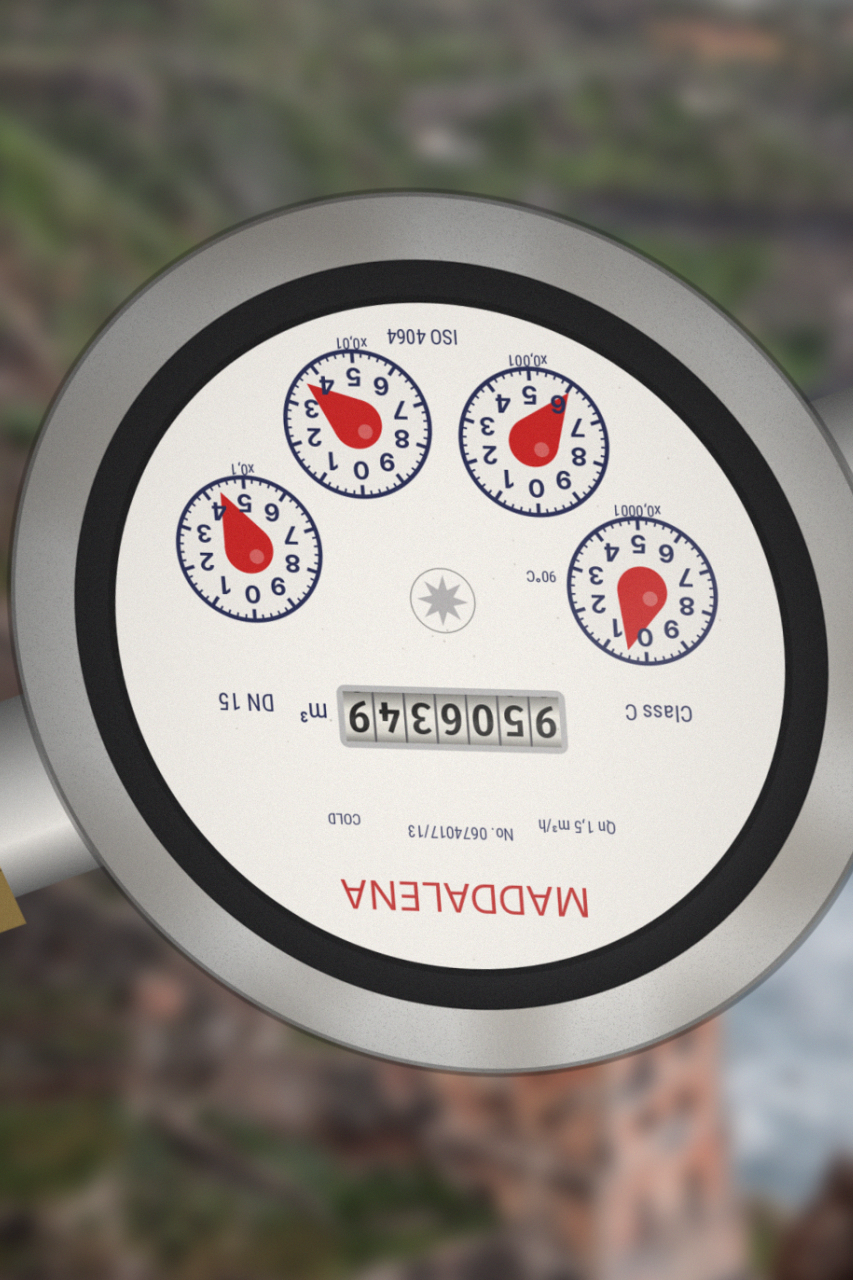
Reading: value=9506349.4360 unit=m³
